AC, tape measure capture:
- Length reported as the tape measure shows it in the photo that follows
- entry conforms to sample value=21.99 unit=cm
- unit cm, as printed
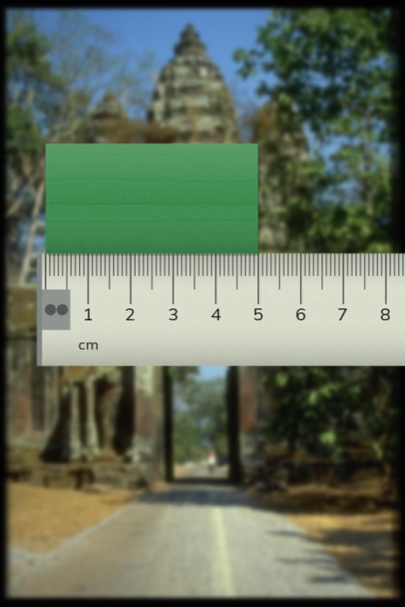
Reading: value=5 unit=cm
